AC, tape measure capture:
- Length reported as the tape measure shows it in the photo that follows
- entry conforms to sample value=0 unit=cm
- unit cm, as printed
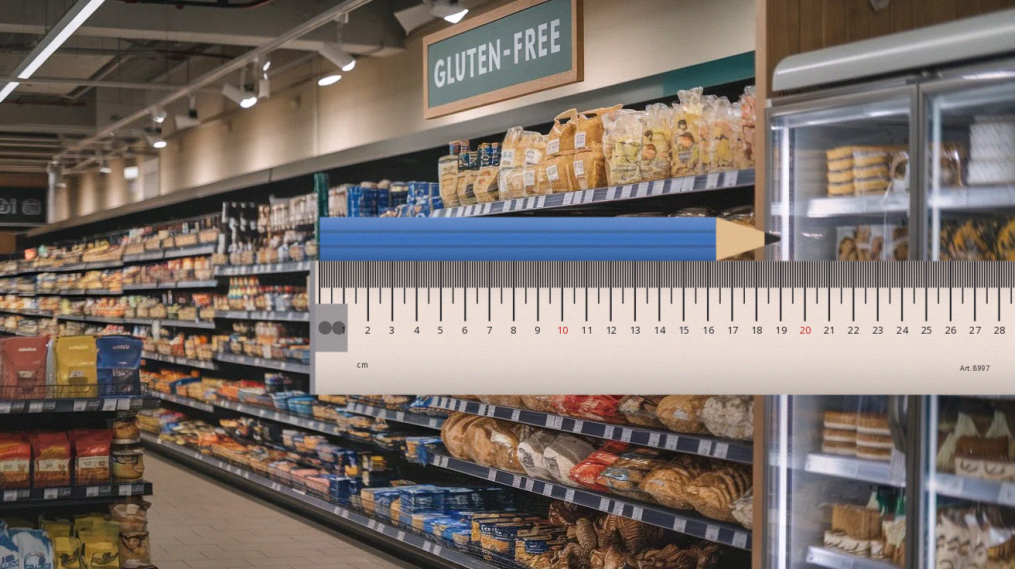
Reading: value=19 unit=cm
